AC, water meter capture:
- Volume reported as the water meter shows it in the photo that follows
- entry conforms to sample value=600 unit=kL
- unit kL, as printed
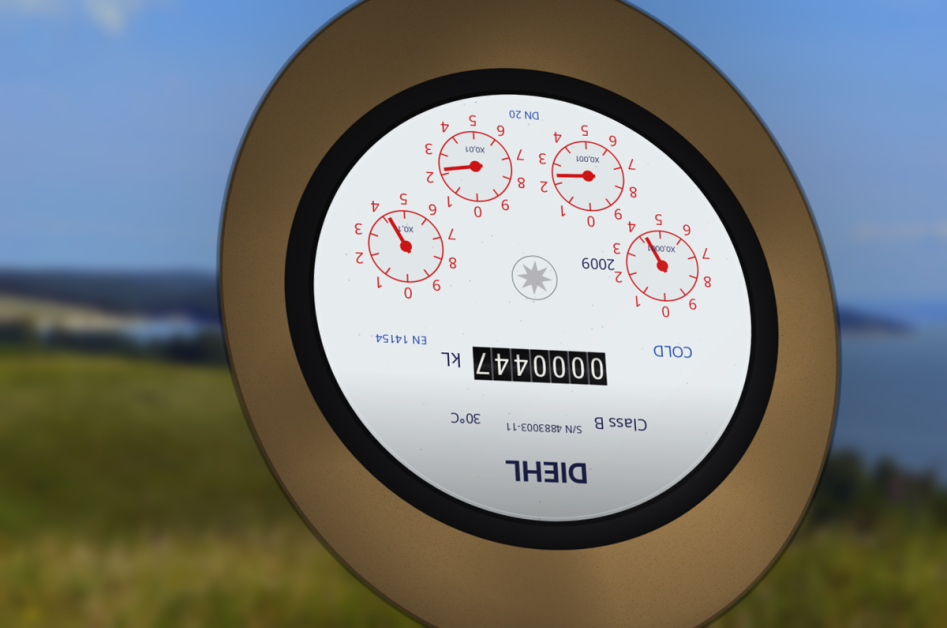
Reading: value=447.4224 unit=kL
